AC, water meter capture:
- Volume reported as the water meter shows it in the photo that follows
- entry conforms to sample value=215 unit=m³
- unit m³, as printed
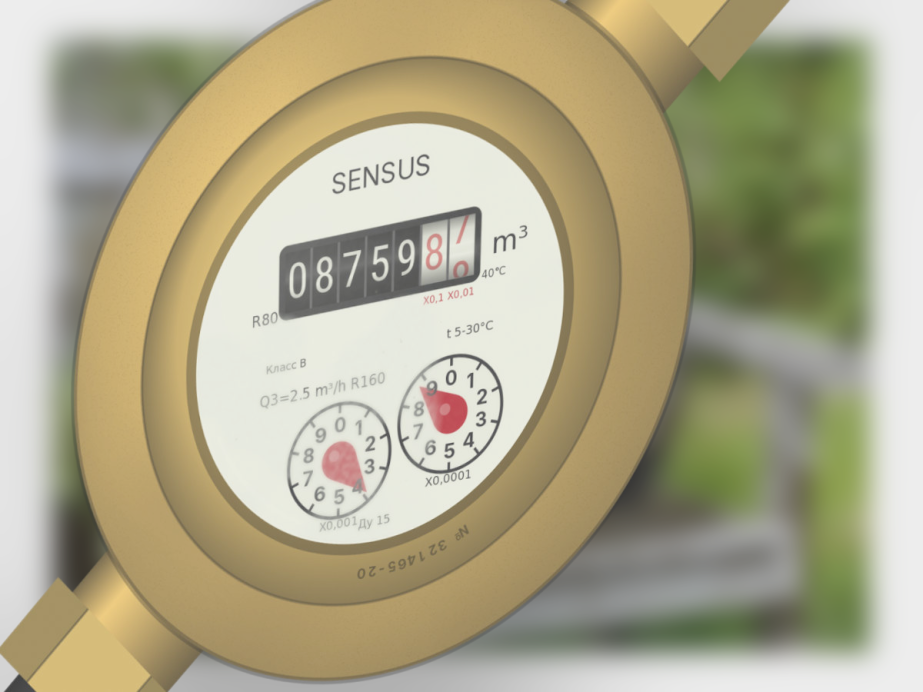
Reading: value=8759.8738 unit=m³
